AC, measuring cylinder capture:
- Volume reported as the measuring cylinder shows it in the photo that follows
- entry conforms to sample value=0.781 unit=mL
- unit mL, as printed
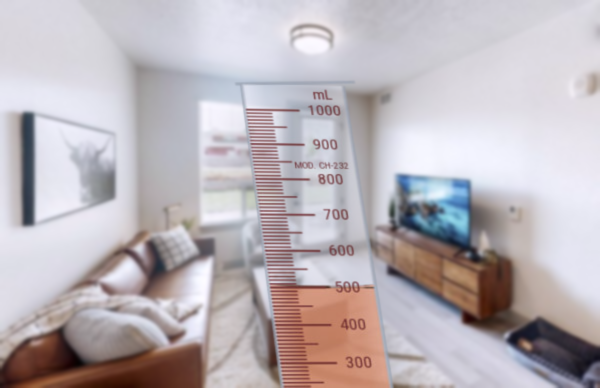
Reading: value=500 unit=mL
